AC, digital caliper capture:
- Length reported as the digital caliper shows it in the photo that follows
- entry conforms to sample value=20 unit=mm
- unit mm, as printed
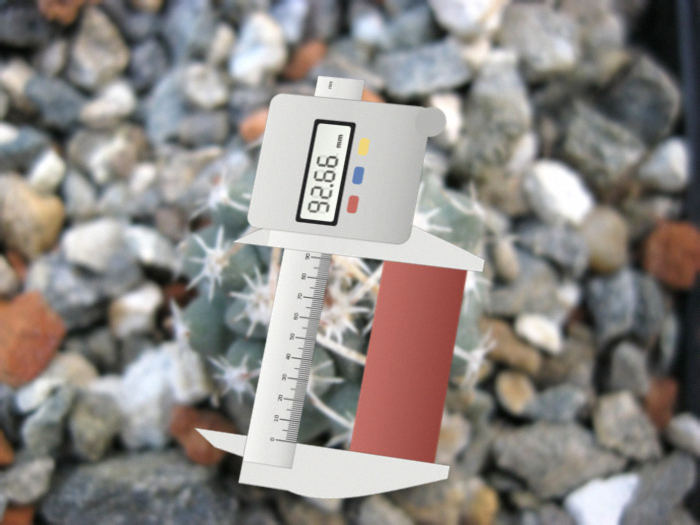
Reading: value=92.66 unit=mm
